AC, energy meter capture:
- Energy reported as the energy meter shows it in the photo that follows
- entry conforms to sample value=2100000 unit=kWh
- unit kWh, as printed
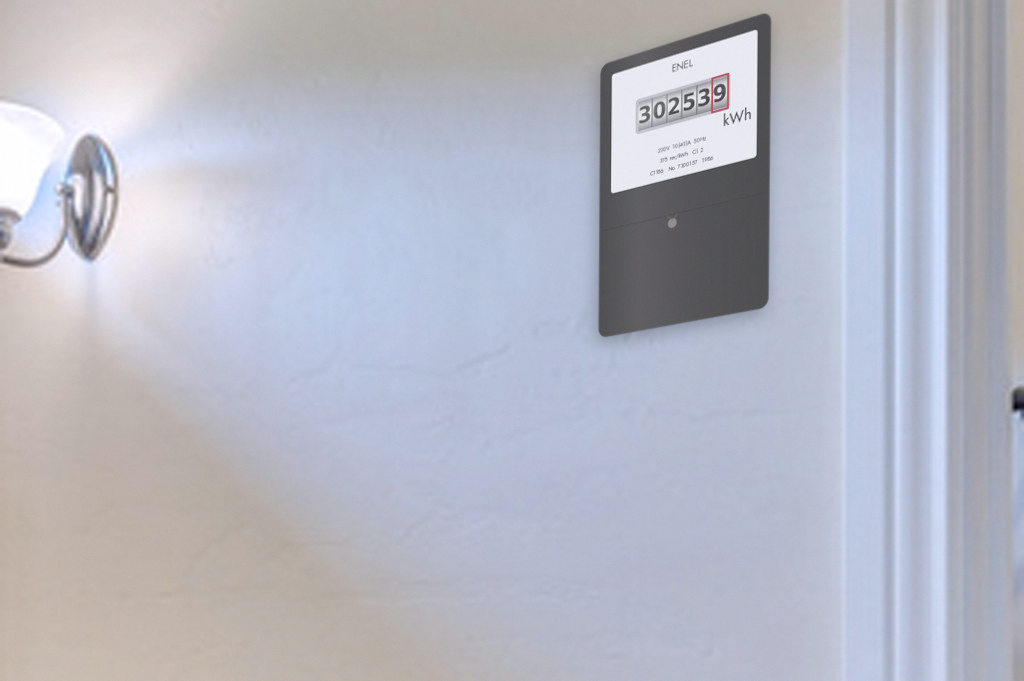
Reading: value=30253.9 unit=kWh
